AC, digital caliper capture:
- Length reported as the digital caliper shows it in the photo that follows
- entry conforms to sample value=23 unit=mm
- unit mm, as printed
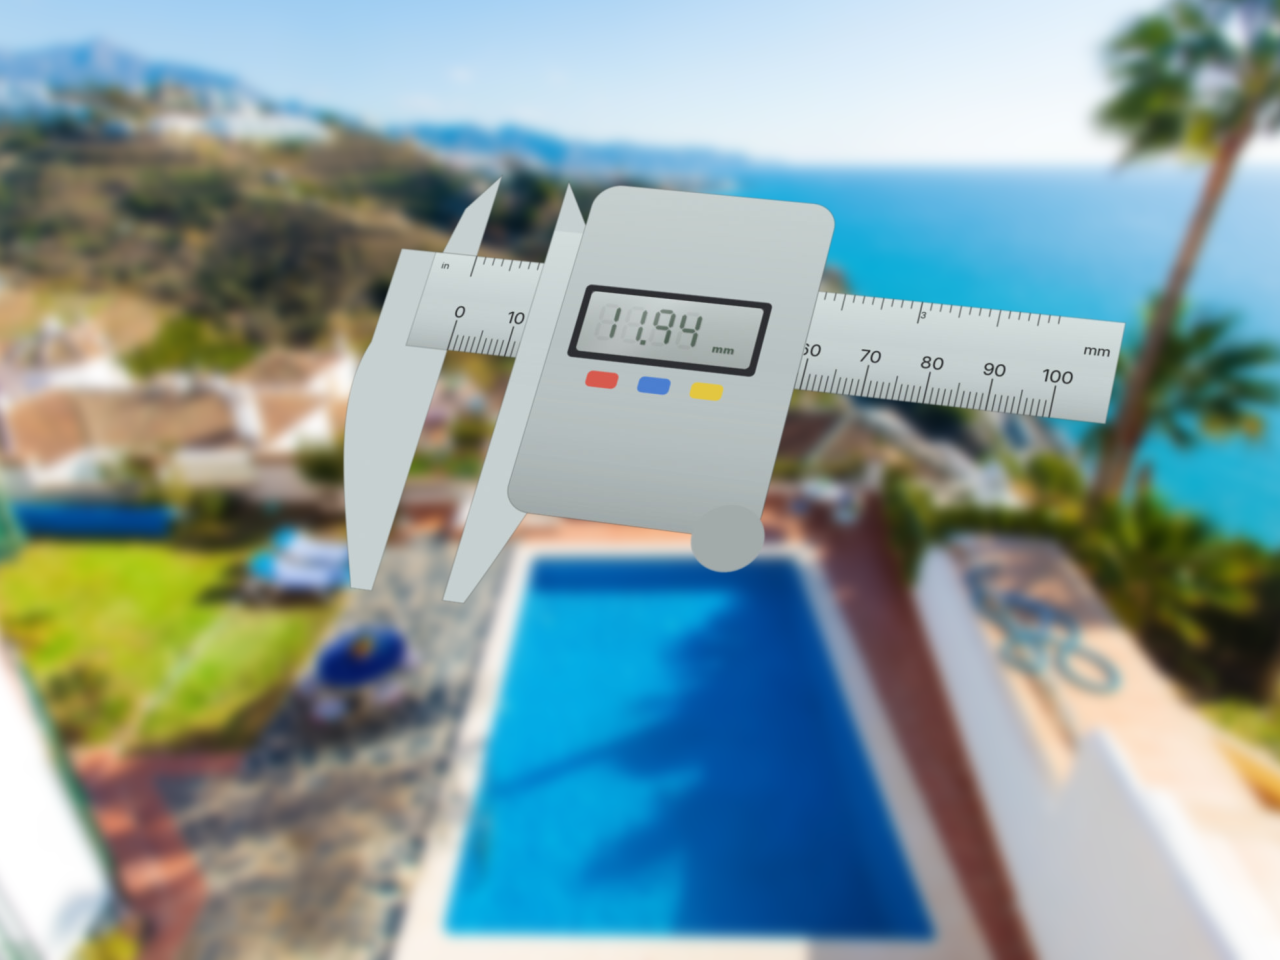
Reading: value=11.94 unit=mm
